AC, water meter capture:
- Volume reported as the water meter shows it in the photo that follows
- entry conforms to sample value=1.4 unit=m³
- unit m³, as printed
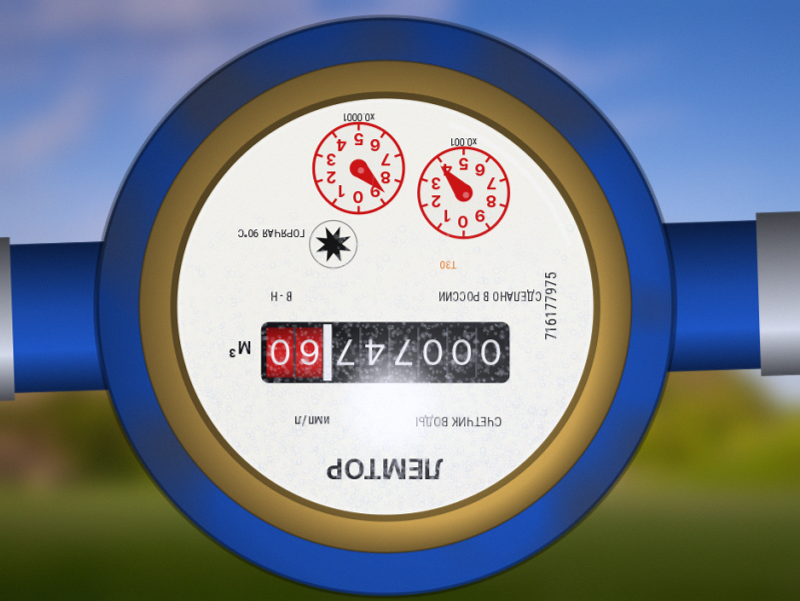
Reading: value=747.6038 unit=m³
